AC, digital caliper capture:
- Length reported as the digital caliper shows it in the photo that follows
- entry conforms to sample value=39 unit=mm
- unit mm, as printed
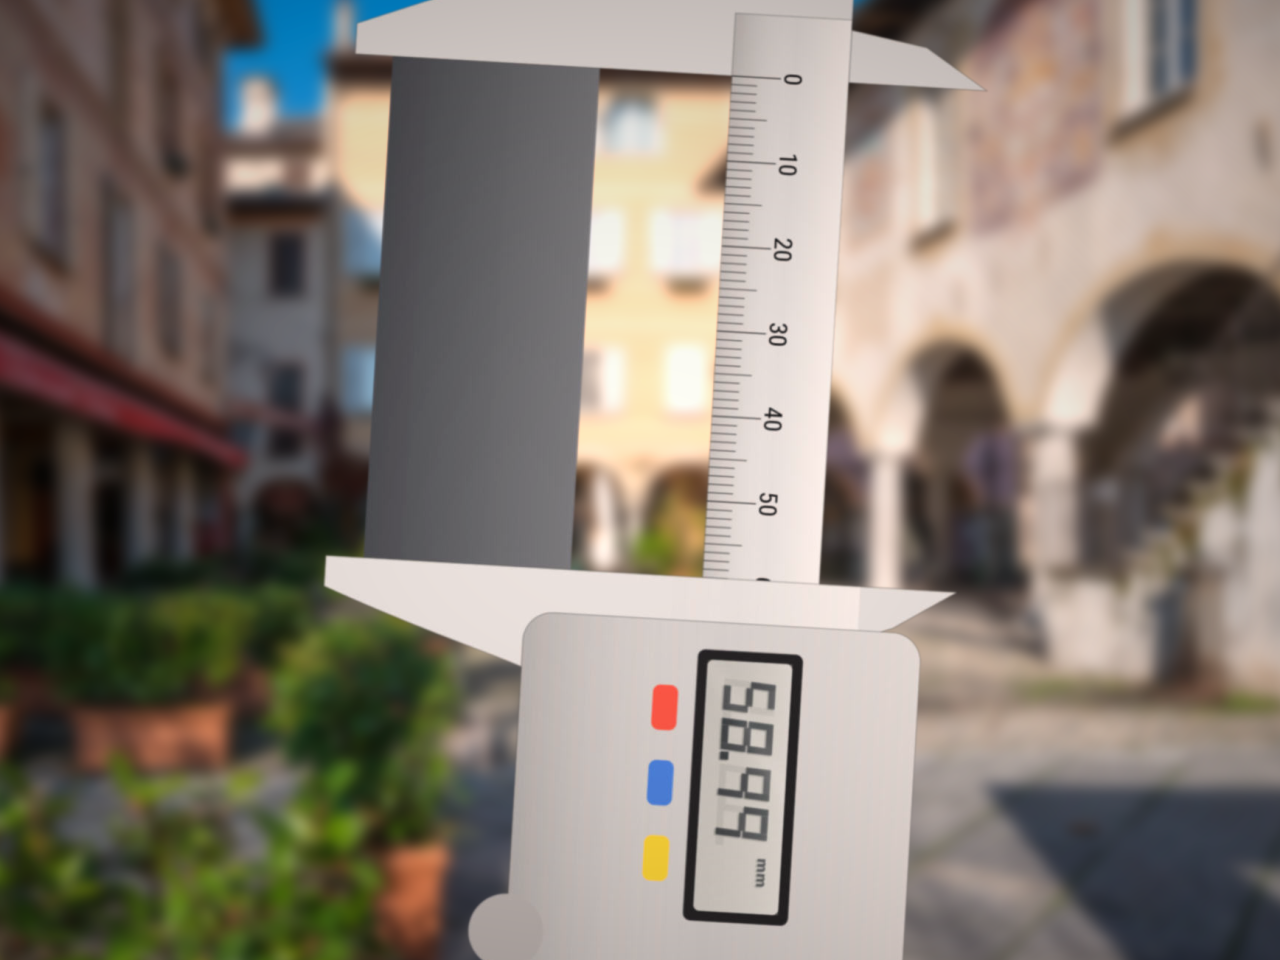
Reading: value=58.99 unit=mm
